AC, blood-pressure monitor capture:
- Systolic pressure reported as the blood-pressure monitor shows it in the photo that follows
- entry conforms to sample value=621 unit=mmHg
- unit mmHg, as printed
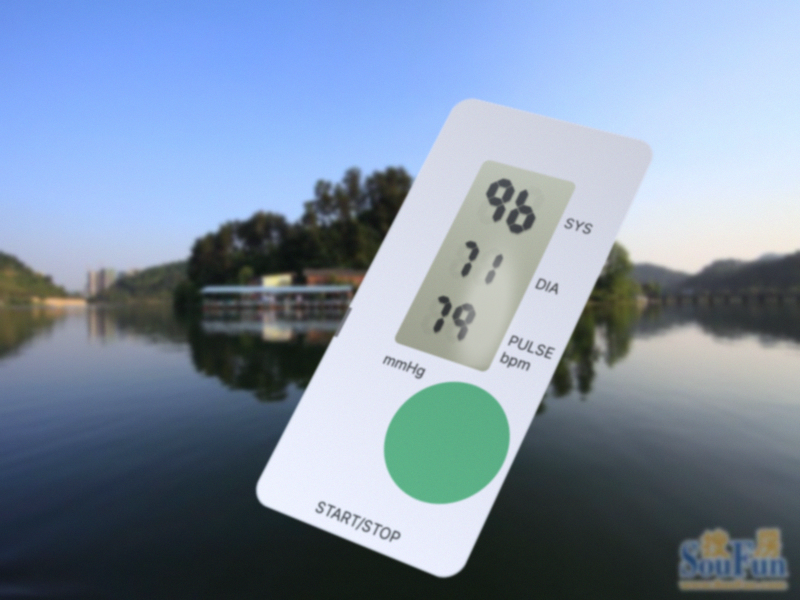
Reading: value=96 unit=mmHg
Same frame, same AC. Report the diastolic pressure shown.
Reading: value=71 unit=mmHg
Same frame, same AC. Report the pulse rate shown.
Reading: value=79 unit=bpm
